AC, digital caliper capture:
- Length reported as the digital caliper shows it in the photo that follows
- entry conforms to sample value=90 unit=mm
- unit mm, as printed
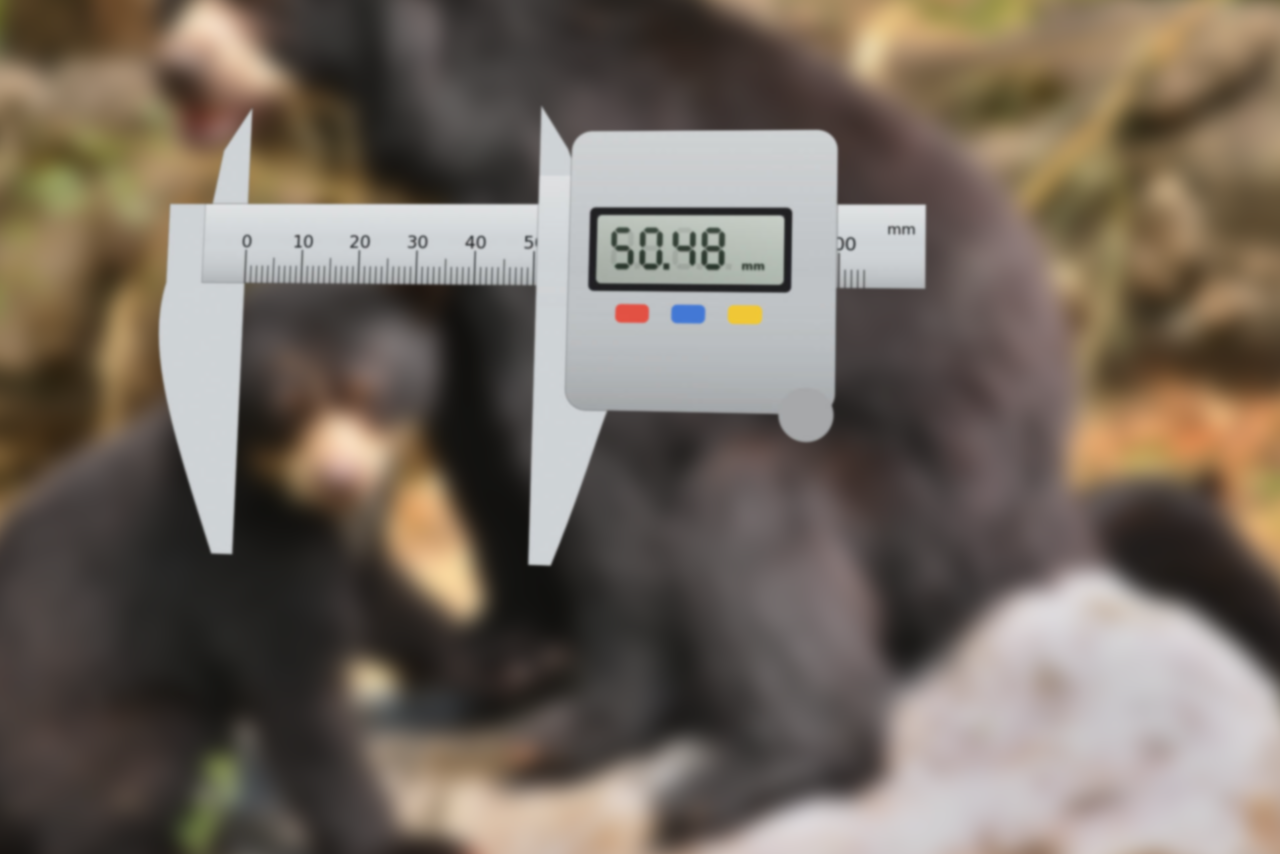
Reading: value=50.48 unit=mm
